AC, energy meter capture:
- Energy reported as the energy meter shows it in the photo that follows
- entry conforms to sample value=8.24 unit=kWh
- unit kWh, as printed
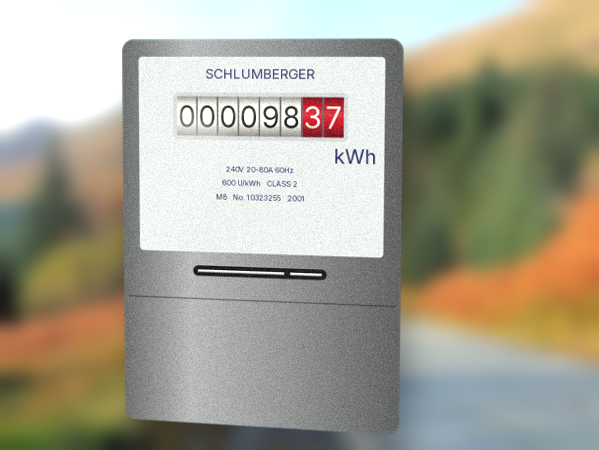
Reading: value=98.37 unit=kWh
